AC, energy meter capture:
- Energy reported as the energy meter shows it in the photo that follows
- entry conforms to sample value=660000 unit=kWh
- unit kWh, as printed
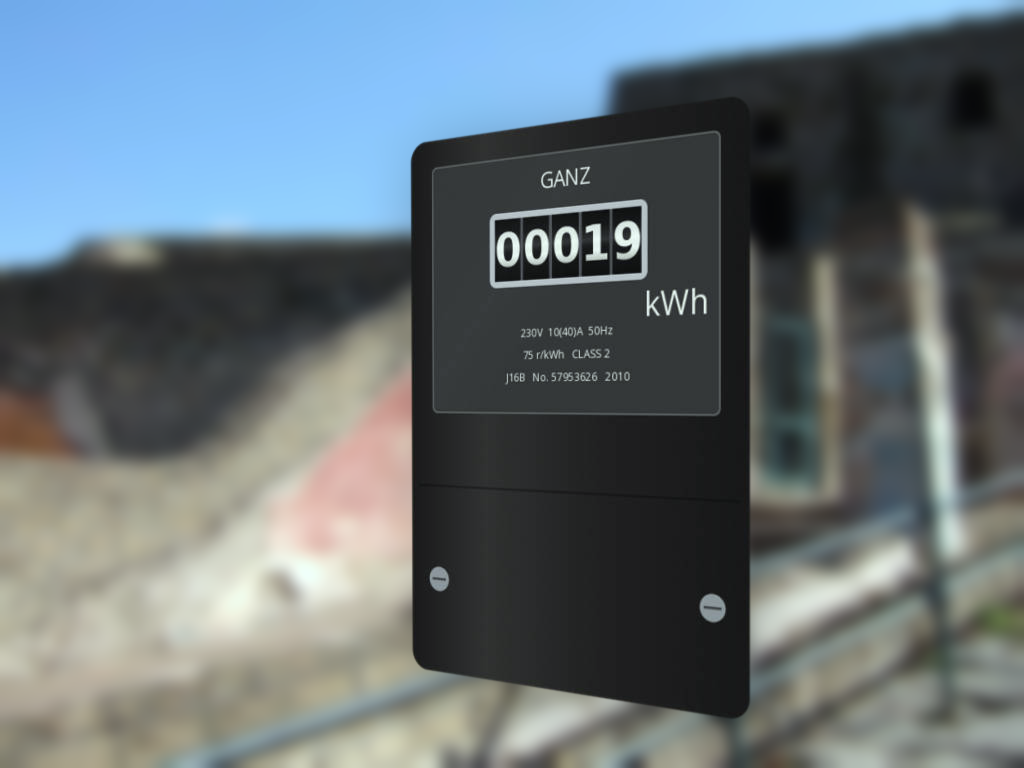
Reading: value=19 unit=kWh
